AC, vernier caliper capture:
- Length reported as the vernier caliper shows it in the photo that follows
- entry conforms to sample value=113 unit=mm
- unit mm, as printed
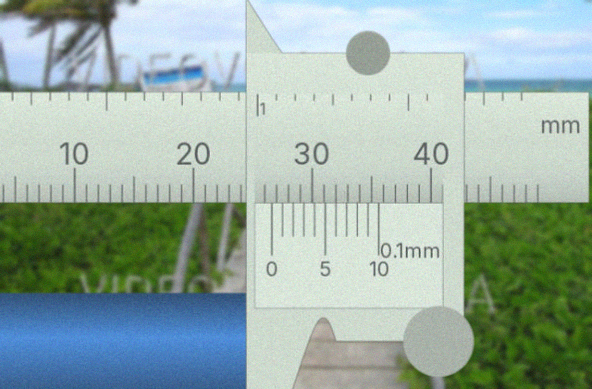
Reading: value=26.6 unit=mm
